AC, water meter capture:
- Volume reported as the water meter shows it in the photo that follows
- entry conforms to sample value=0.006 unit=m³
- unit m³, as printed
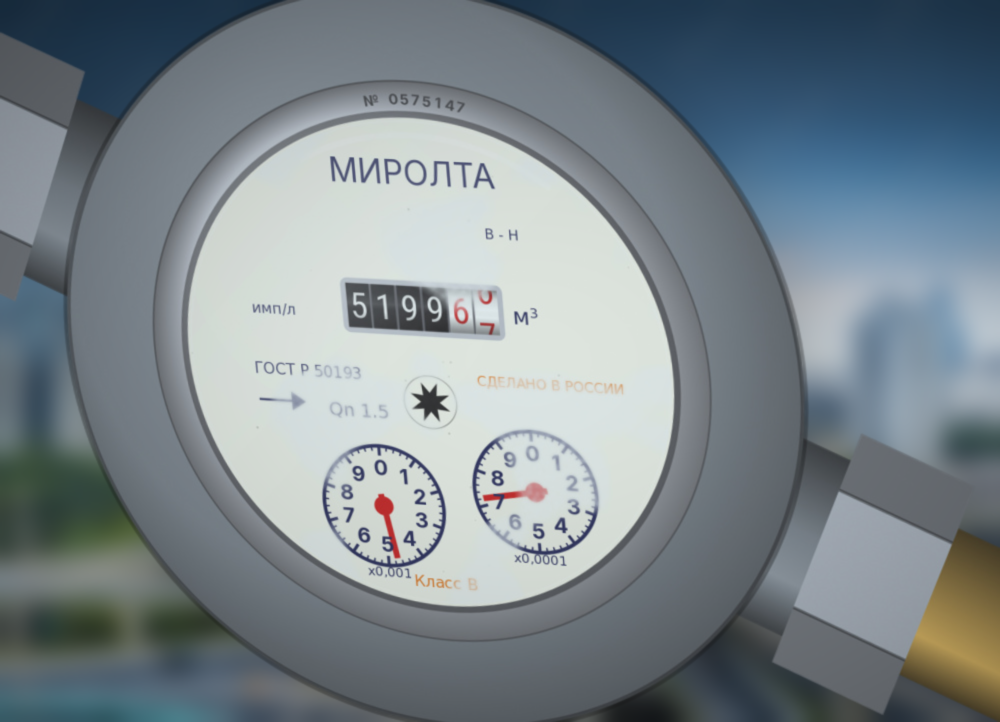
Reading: value=5199.6647 unit=m³
